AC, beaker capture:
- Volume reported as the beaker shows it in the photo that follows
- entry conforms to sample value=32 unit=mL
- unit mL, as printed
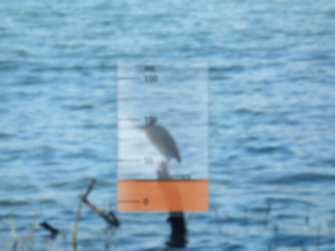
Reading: value=25 unit=mL
